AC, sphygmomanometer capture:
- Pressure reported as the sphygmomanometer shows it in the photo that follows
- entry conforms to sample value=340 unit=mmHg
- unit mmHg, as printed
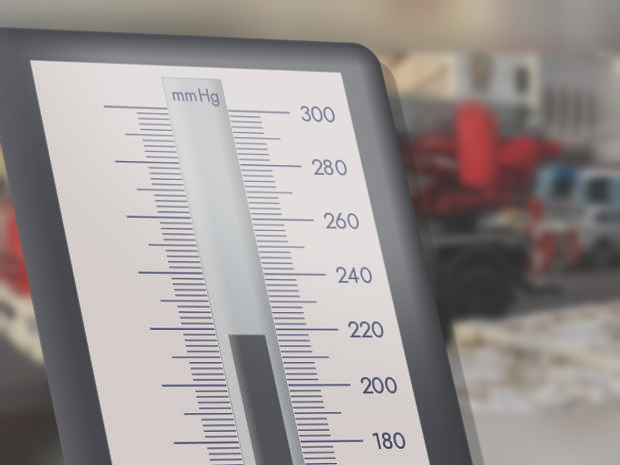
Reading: value=218 unit=mmHg
